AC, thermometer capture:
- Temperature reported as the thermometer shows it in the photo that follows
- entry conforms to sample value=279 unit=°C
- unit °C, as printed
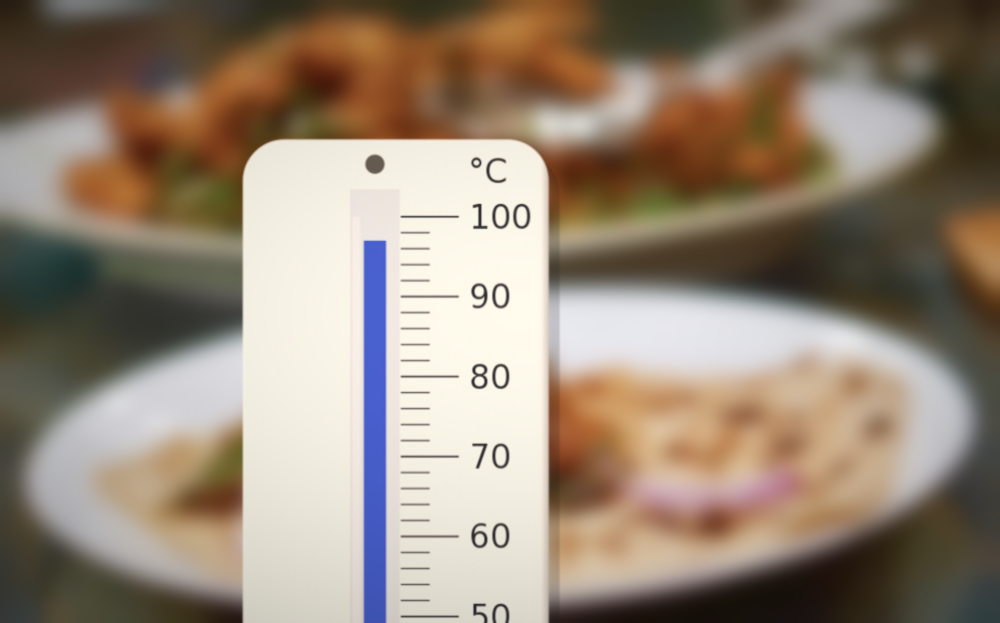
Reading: value=97 unit=°C
